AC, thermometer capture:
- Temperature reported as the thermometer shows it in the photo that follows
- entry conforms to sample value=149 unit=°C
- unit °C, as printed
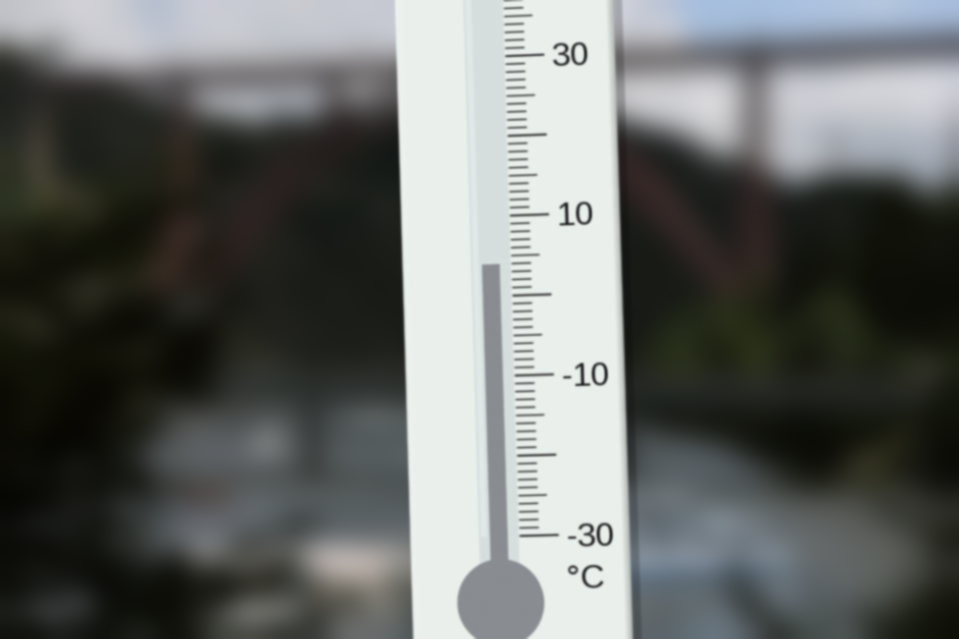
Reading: value=4 unit=°C
